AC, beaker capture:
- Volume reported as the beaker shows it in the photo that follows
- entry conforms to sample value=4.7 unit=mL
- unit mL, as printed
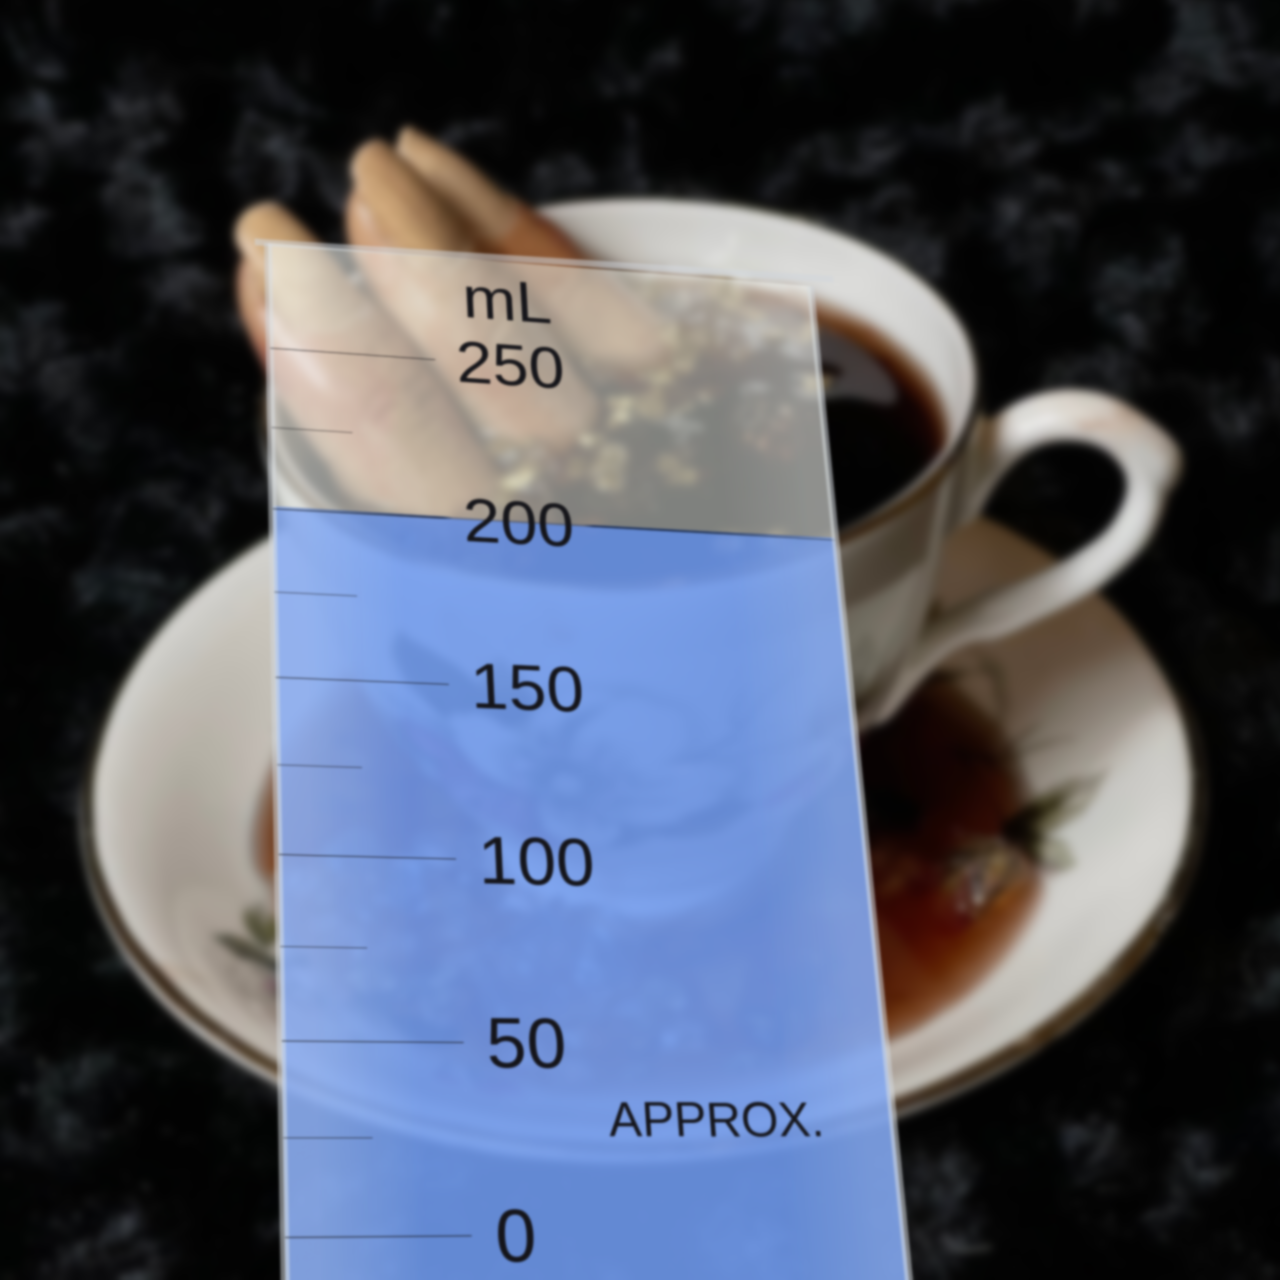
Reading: value=200 unit=mL
